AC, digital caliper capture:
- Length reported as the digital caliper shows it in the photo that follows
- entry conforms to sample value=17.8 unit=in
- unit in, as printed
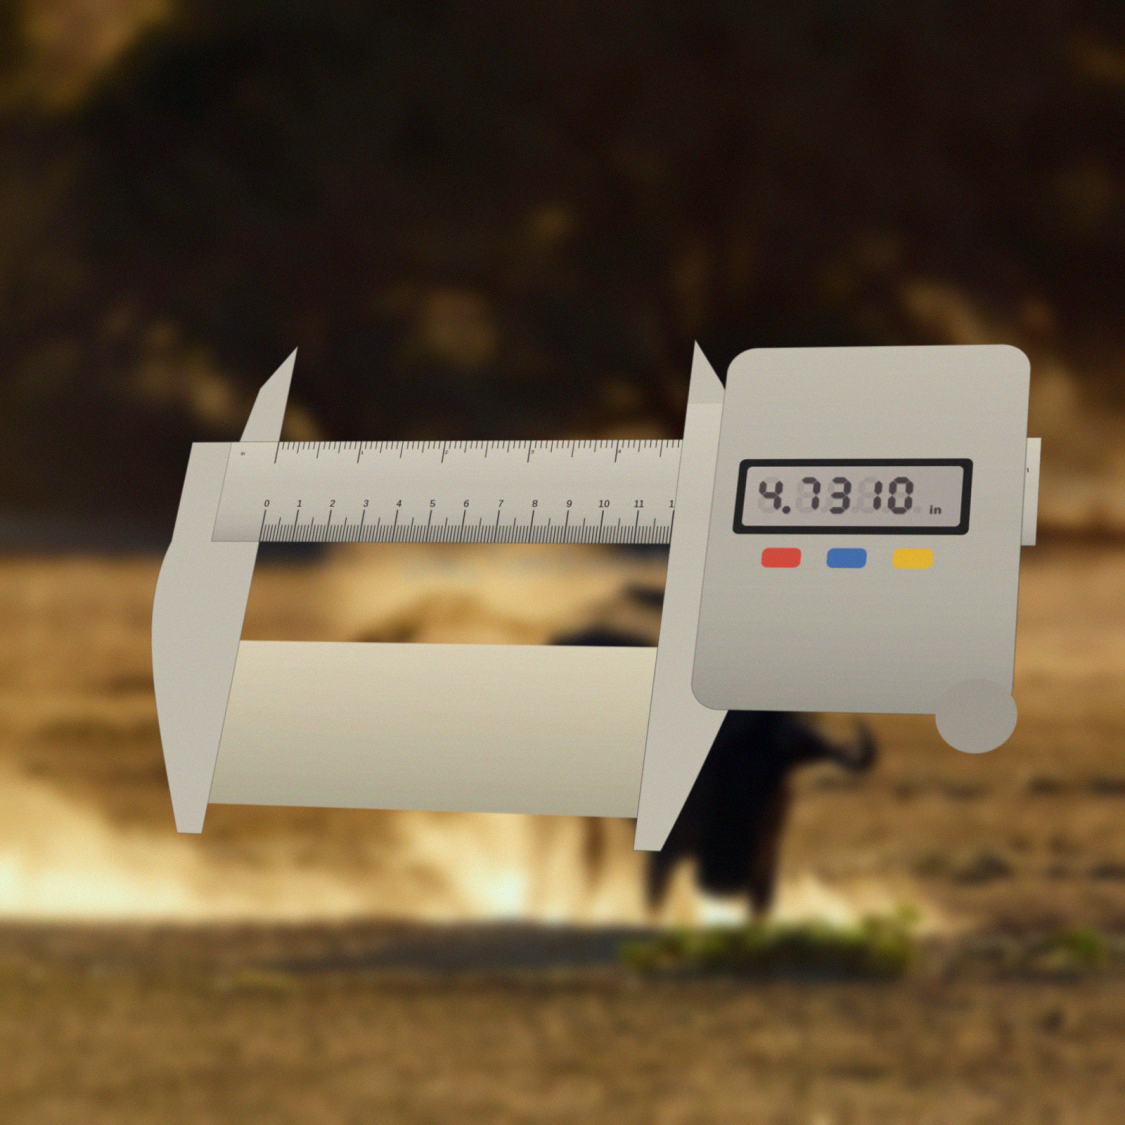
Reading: value=4.7310 unit=in
